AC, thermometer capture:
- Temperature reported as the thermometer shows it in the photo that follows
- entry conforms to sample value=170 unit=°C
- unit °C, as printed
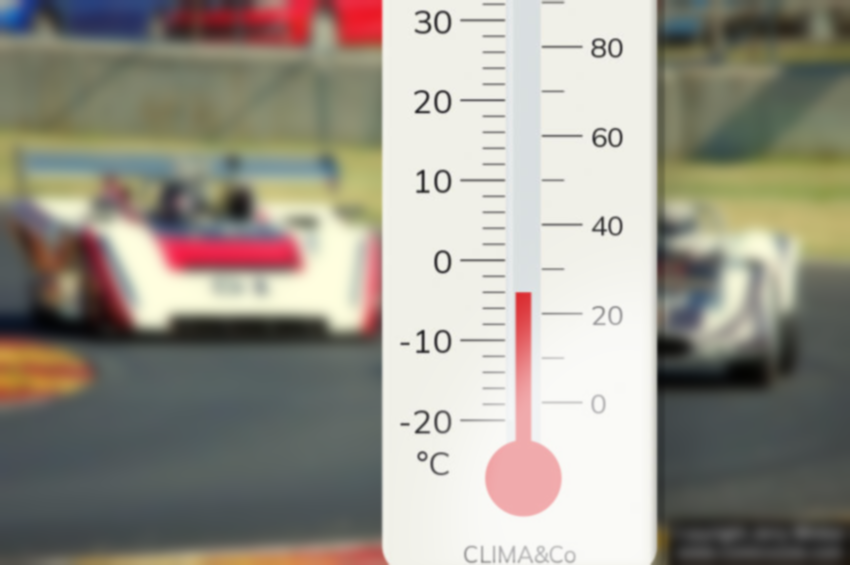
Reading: value=-4 unit=°C
